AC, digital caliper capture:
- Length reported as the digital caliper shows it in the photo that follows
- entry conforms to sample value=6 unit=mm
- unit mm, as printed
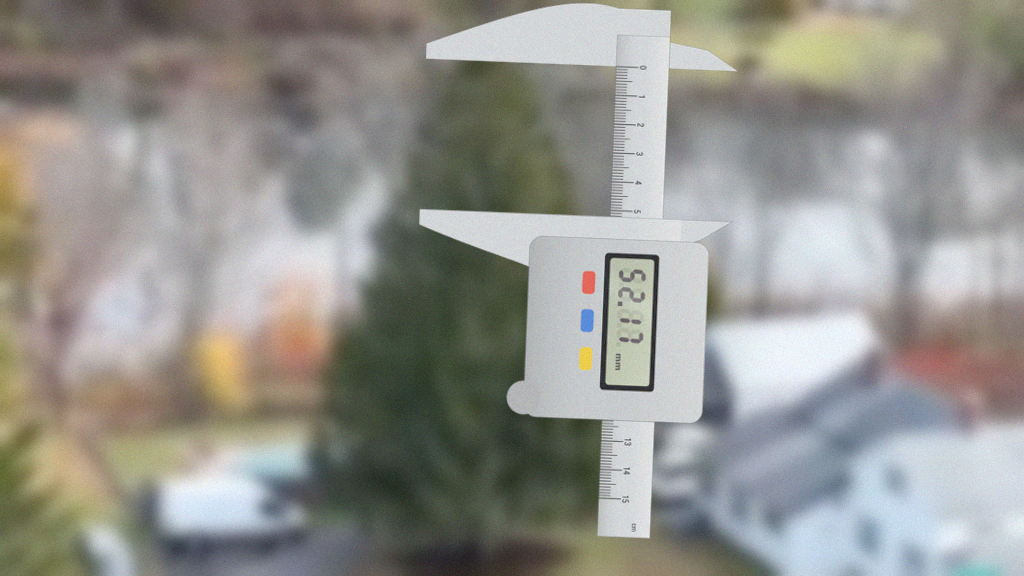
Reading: value=52.17 unit=mm
